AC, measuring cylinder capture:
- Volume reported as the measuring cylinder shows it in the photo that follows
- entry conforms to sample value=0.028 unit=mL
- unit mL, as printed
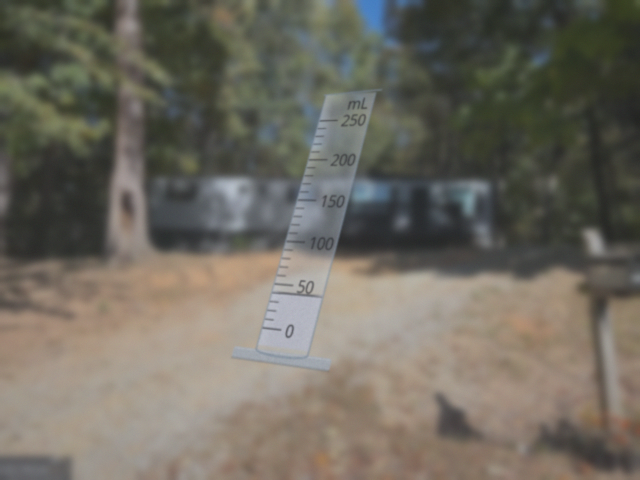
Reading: value=40 unit=mL
